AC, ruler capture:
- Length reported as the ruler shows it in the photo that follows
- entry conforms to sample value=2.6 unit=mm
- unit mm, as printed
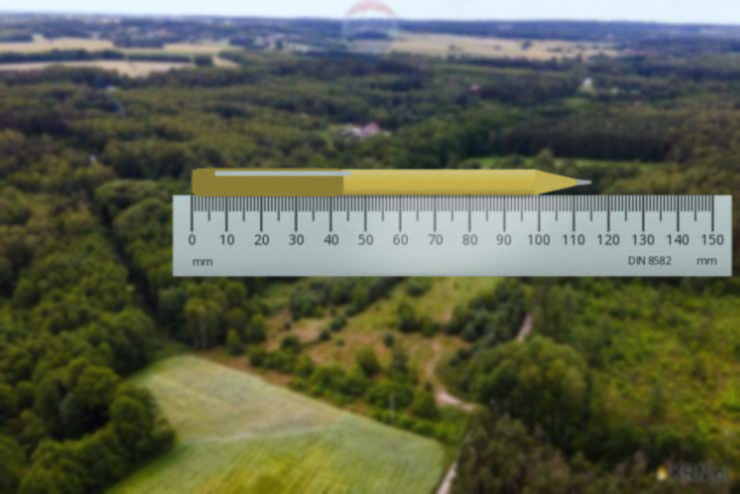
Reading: value=115 unit=mm
